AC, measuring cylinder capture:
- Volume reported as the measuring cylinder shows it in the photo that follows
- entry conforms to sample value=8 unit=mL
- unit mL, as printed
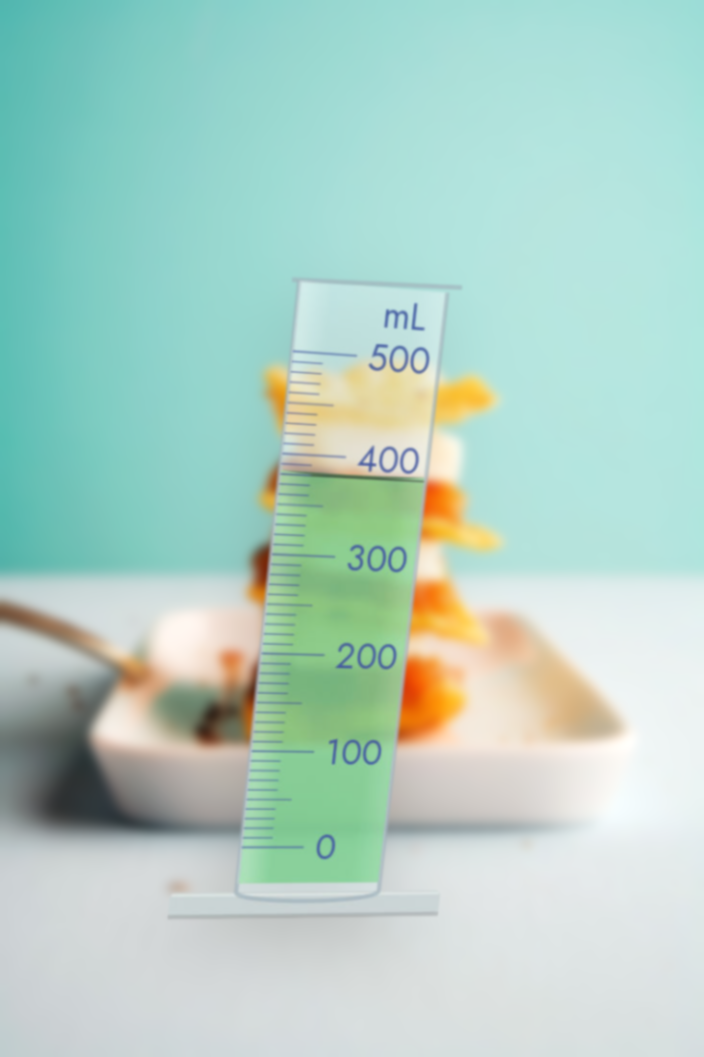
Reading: value=380 unit=mL
